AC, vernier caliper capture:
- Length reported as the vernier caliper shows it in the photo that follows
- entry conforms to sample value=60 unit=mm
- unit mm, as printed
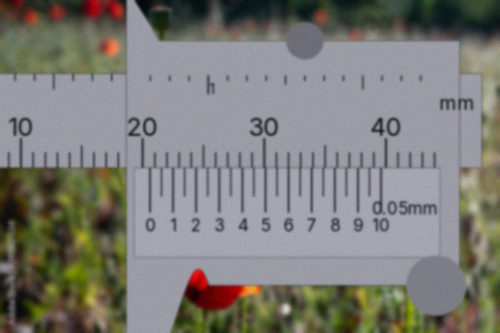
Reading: value=20.6 unit=mm
